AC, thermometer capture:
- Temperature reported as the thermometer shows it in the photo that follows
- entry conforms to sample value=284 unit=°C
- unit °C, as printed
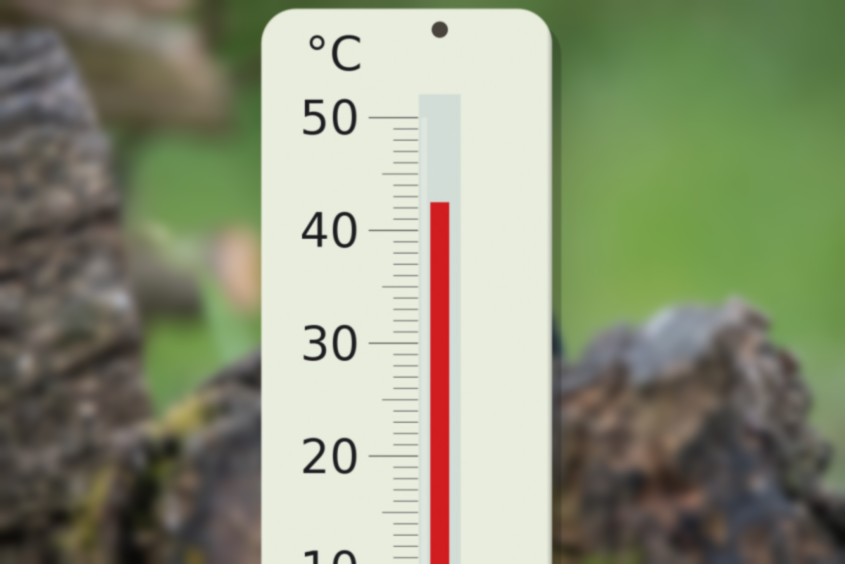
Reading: value=42.5 unit=°C
